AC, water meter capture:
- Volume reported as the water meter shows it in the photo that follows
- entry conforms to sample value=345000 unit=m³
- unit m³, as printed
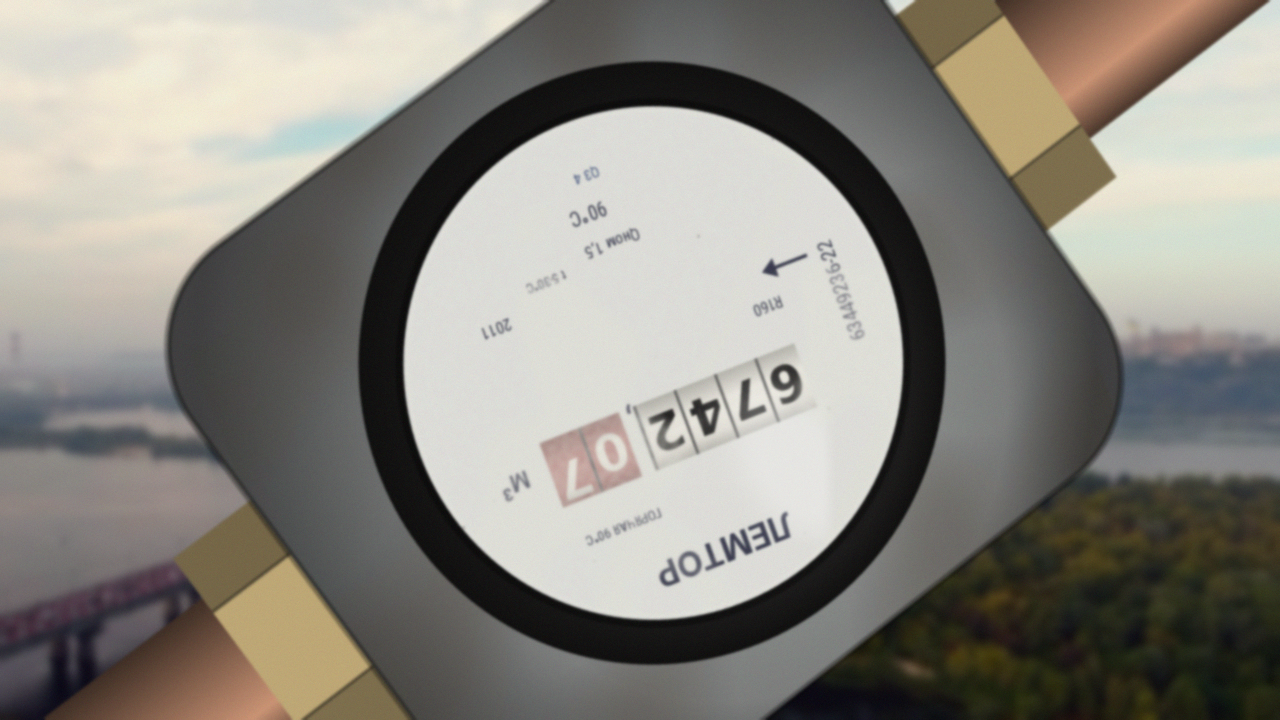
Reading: value=6742.07 unit=m³
